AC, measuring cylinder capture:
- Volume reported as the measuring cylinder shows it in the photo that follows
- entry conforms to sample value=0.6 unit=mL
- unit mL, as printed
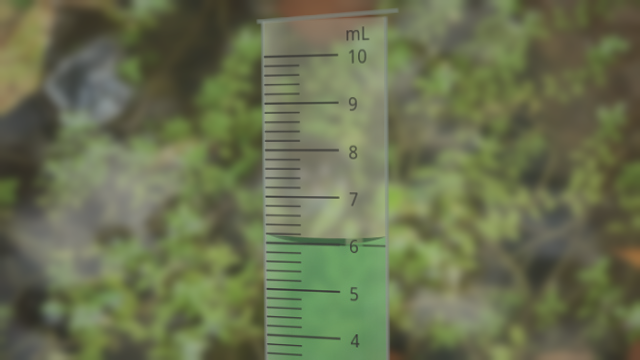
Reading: value=6 unit=mL
